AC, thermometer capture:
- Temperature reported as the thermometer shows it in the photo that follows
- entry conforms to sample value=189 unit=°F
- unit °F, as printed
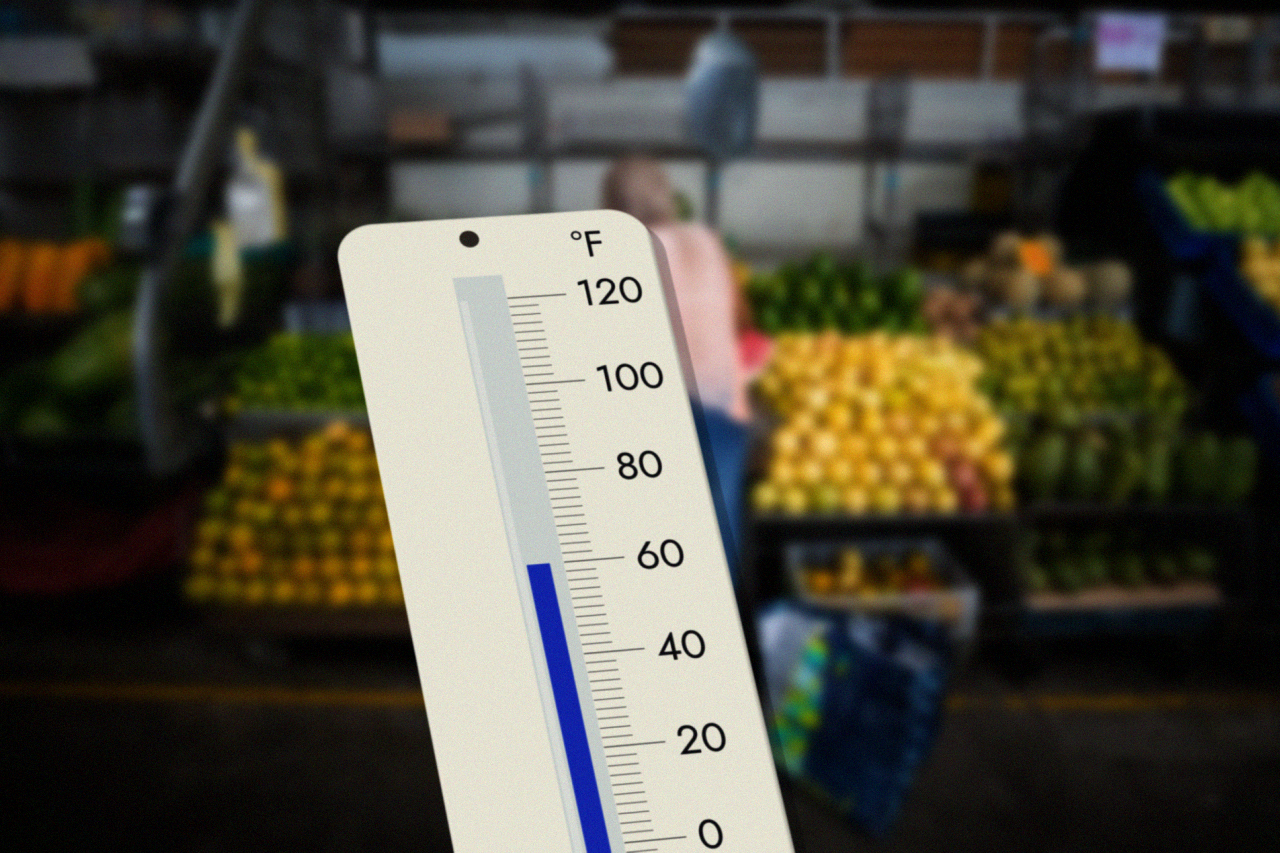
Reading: value=60 unit=°F
